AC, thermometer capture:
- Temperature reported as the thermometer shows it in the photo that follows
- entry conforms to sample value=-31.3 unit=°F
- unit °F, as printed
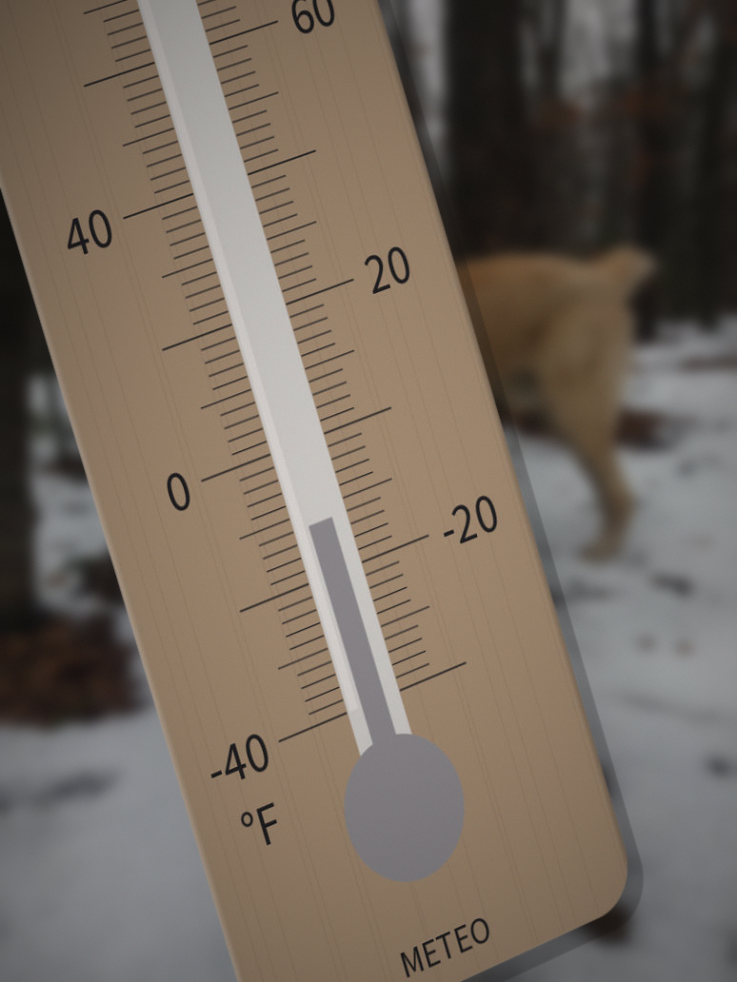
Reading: value=-12 unit=°F
